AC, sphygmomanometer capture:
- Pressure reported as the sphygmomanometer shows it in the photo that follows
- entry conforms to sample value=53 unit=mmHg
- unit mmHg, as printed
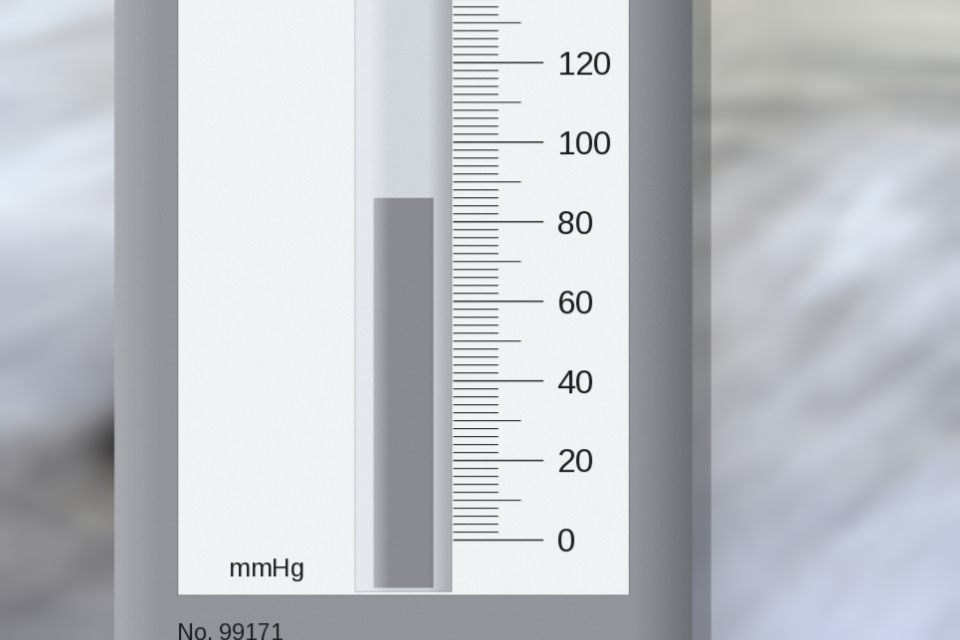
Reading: value=86 unit=mmHg
